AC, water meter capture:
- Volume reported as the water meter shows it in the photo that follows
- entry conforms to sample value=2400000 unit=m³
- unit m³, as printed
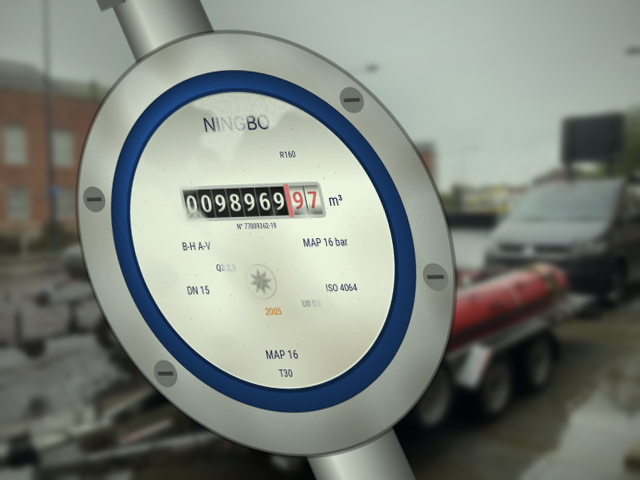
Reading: value=98969.97 unit=m³
